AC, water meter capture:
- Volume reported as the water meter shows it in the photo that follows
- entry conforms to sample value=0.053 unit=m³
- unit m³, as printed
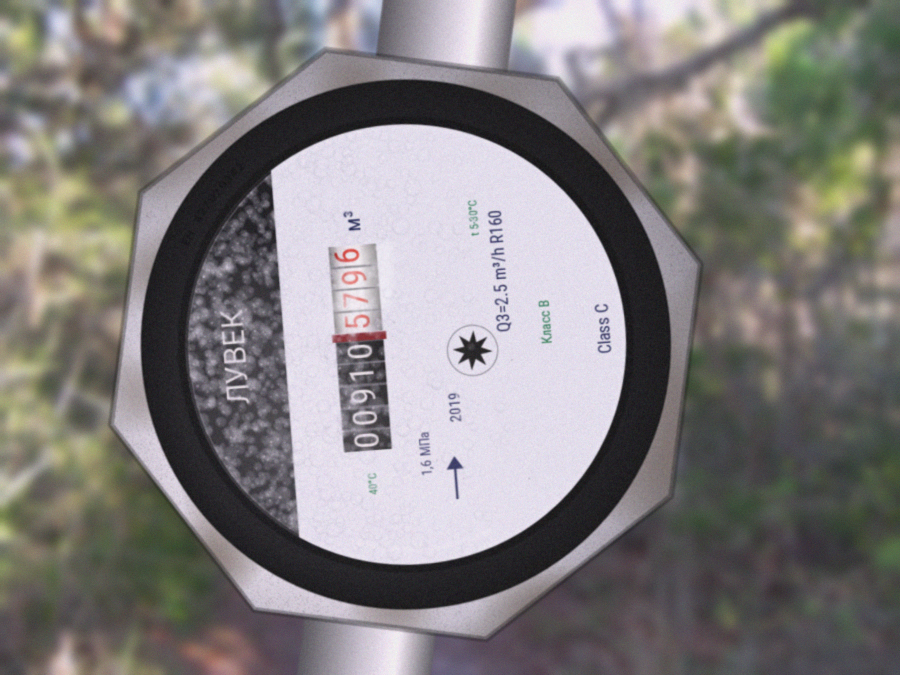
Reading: value=910.5796 unit=m³
